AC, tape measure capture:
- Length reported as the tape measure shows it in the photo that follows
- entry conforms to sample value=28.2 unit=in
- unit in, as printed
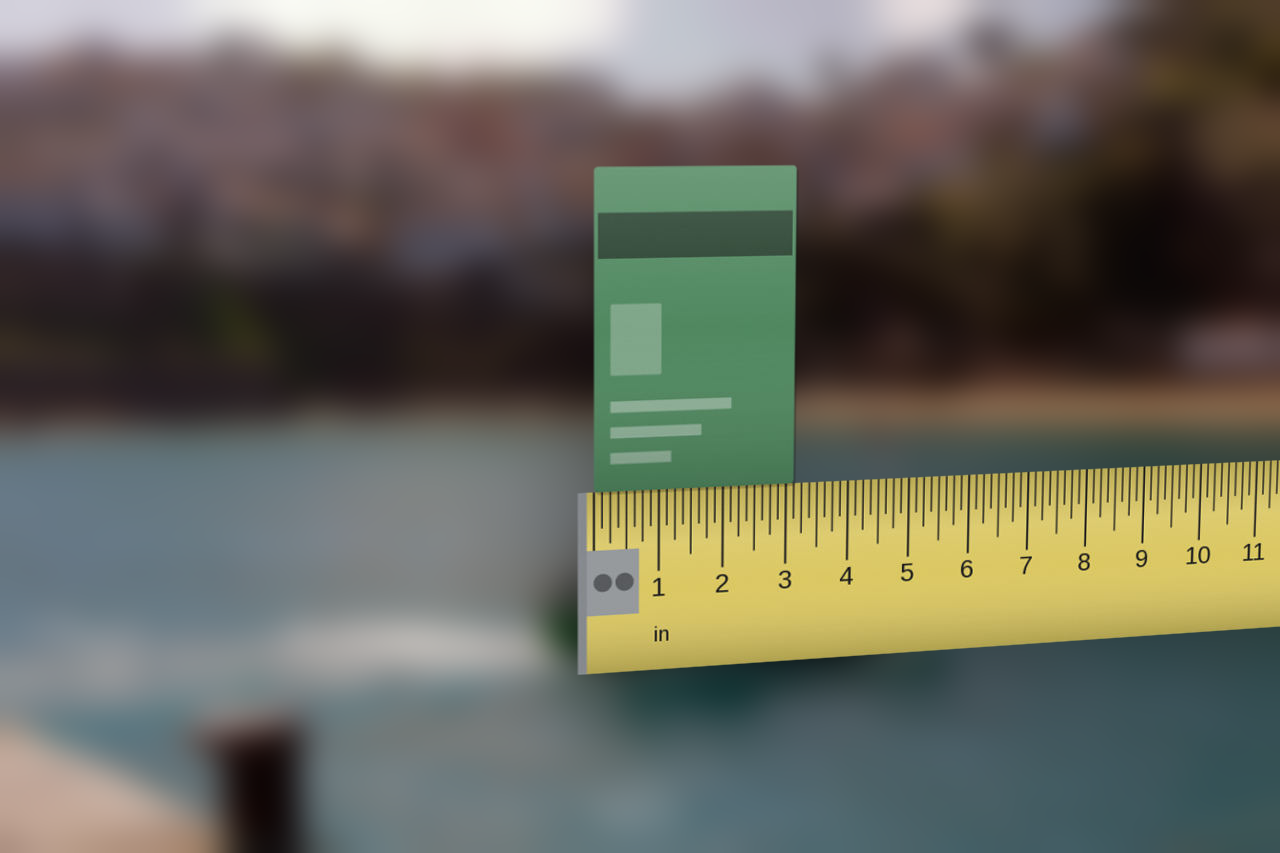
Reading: value=3.125 unit=in
